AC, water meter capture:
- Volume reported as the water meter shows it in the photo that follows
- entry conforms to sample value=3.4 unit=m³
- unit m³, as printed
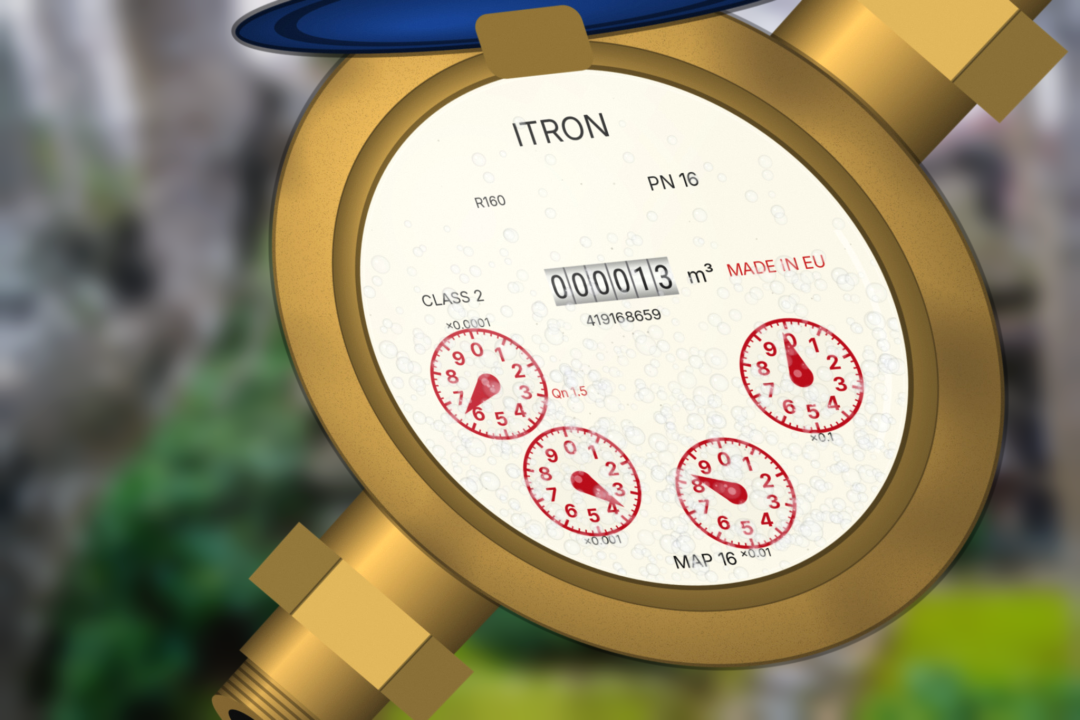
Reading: value=12.9836 unit=m³
